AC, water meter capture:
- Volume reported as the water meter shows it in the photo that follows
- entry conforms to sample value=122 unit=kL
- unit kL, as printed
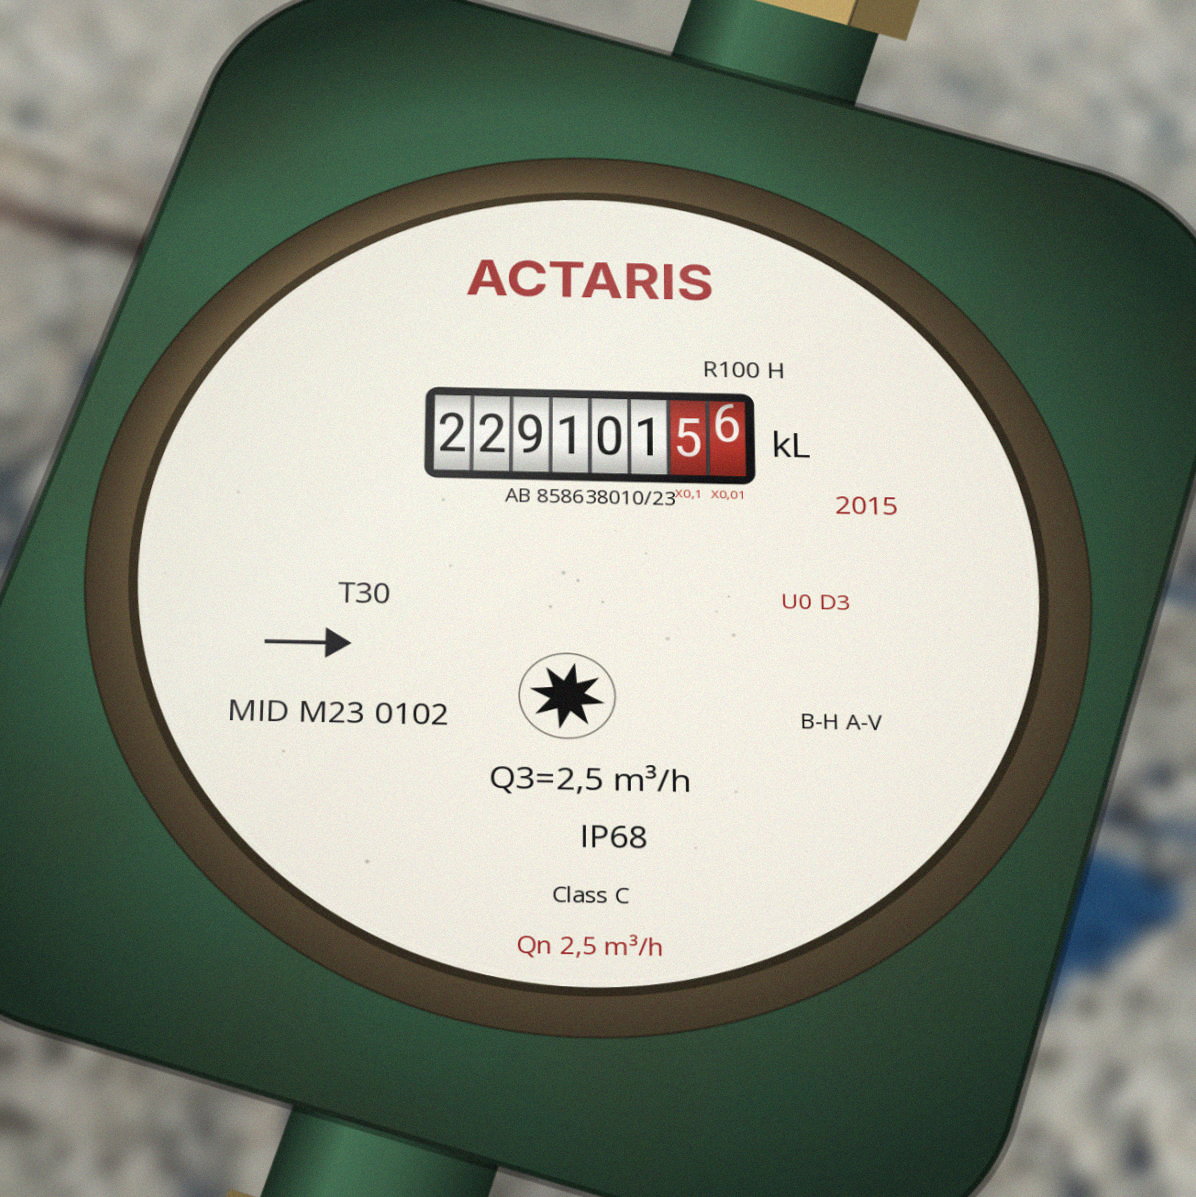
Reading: value=229101.56 unit=kL
